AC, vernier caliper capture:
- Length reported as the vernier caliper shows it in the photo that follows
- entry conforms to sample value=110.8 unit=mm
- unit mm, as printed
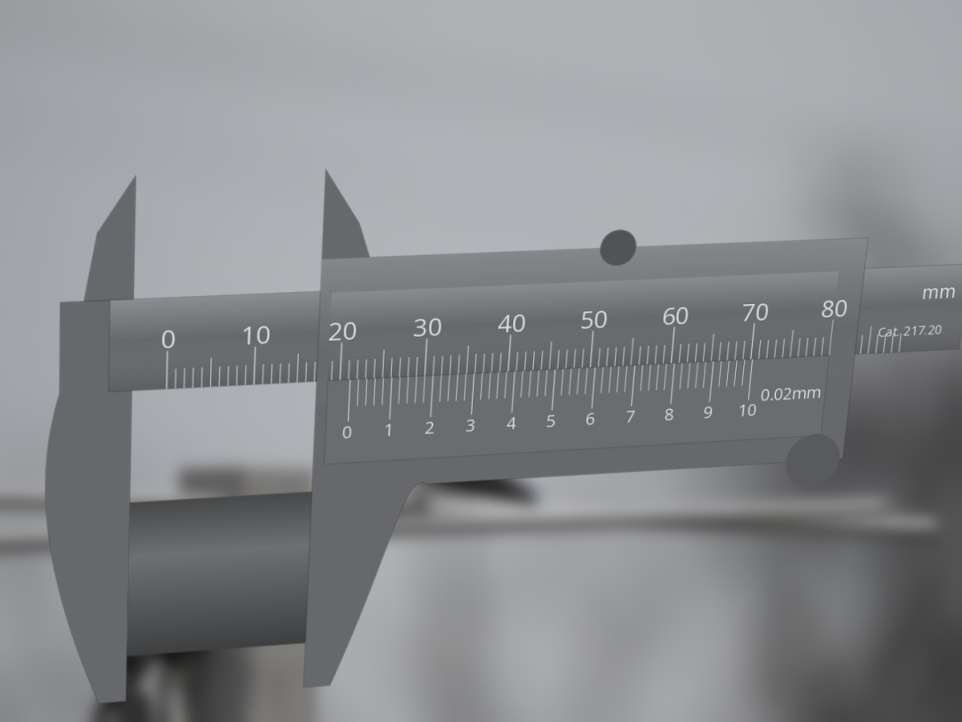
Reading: value=21.2 unit=mm
